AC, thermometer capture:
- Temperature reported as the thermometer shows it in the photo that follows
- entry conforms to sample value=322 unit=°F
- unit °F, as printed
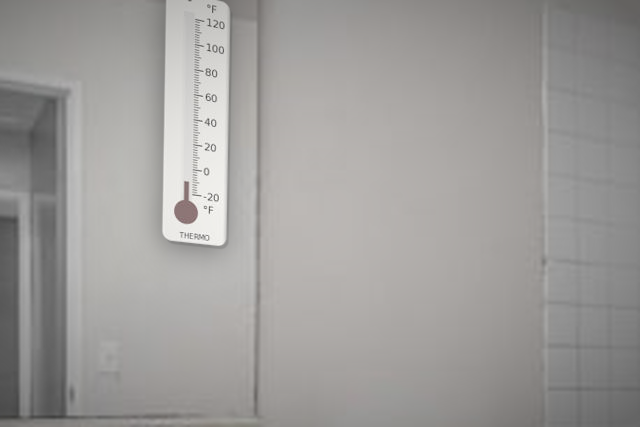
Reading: value=-10 unit=°F
